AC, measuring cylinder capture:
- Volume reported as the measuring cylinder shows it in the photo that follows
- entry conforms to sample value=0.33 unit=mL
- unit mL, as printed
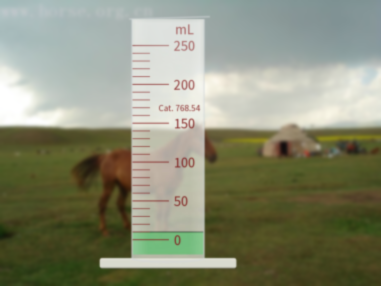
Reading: value=10 unit=mL
